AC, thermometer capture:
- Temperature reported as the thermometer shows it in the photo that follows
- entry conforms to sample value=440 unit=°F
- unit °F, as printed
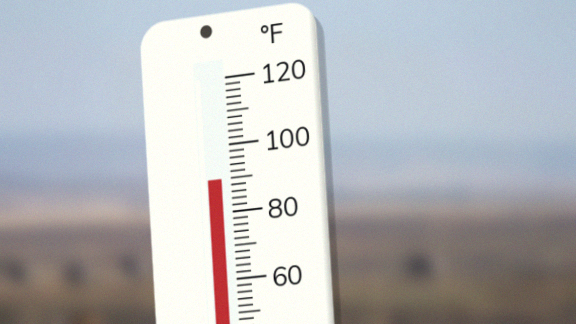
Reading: value=90 unit=°F
